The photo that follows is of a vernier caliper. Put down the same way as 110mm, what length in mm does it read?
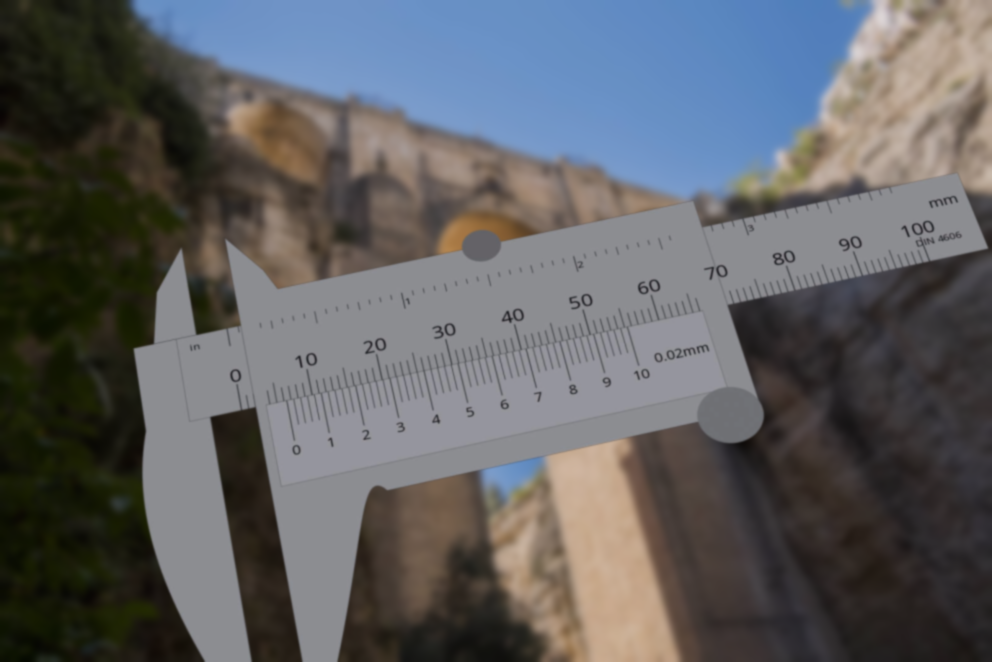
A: 6.4mm
